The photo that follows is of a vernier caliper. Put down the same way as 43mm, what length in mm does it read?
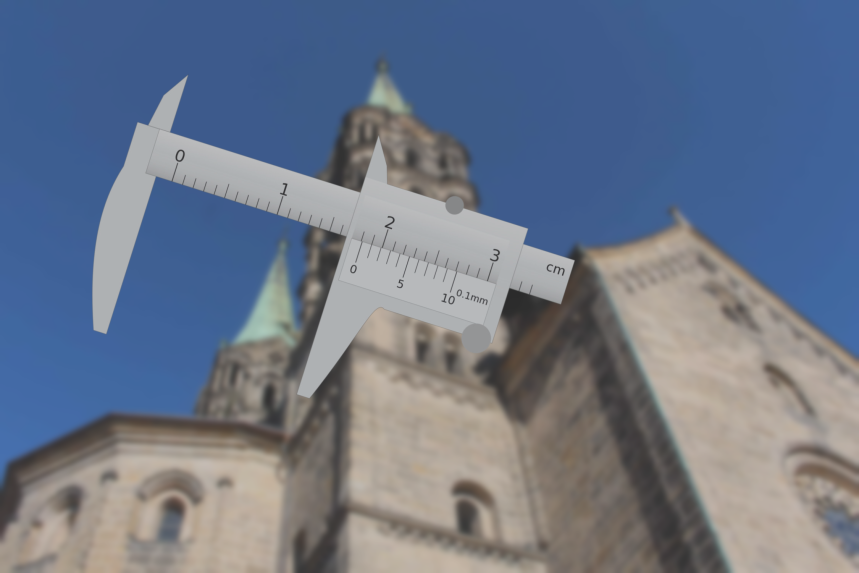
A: 18.1mm
